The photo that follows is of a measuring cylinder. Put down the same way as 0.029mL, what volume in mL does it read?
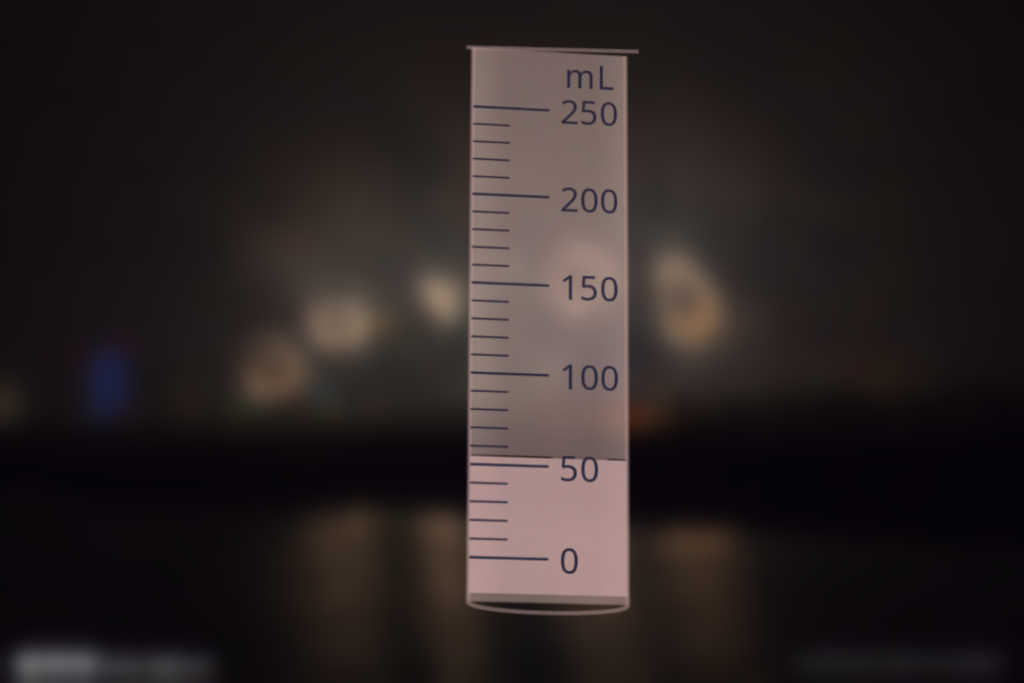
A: 55mL
